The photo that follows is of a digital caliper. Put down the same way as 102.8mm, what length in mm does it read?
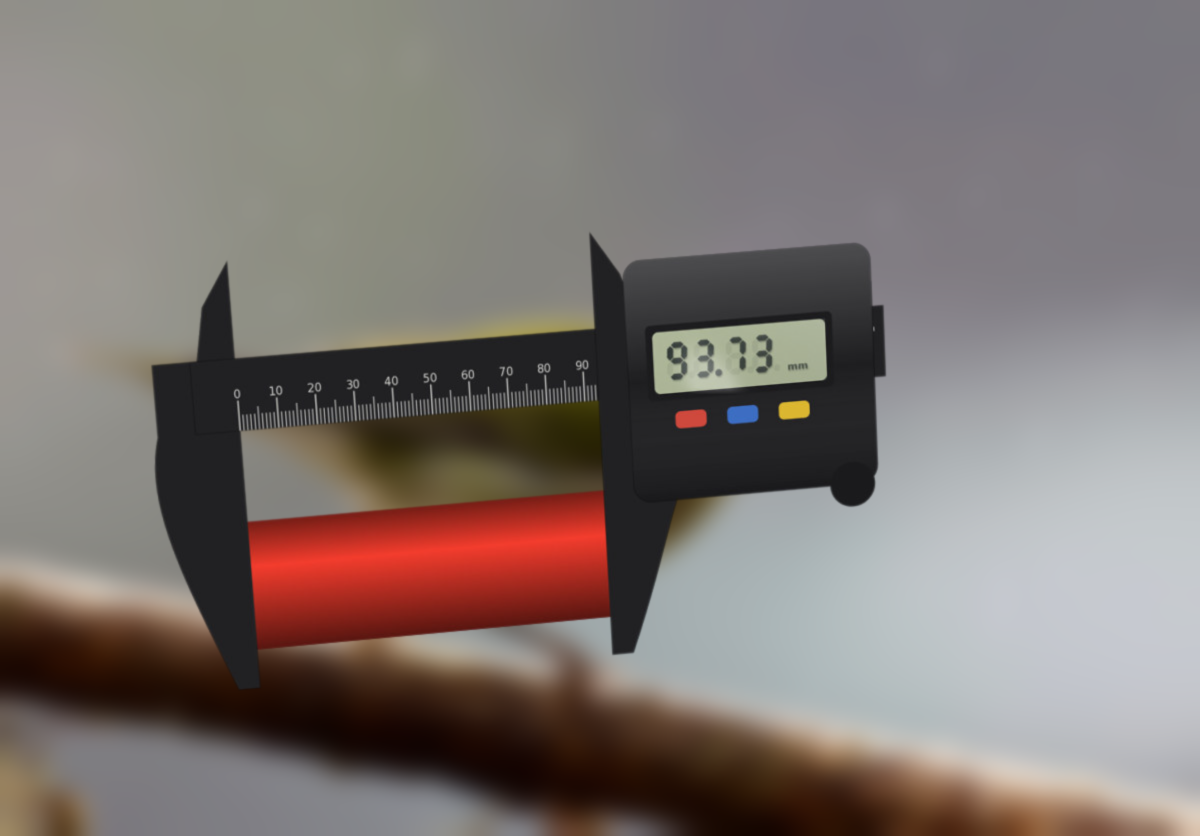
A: 93.73mm
